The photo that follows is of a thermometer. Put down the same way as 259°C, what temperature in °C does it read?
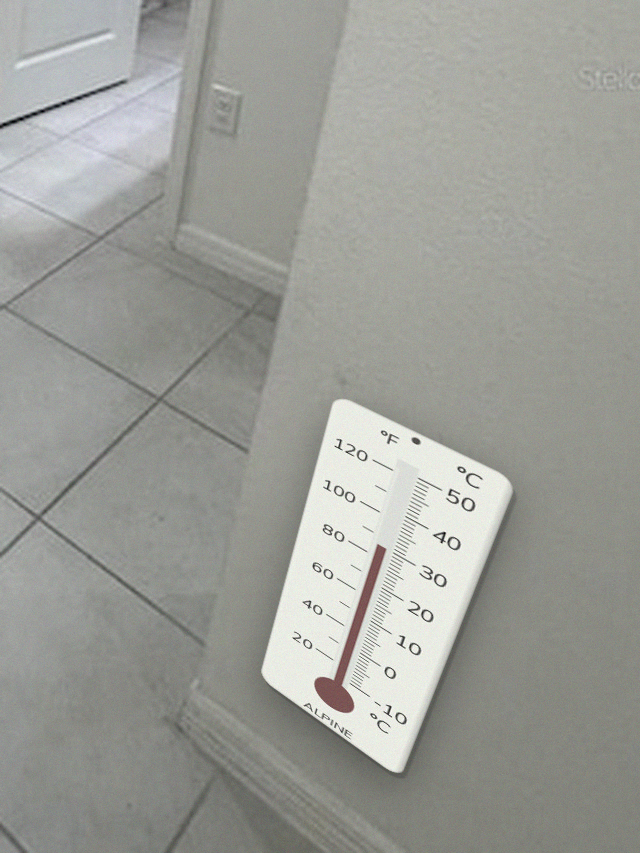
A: 30°C
